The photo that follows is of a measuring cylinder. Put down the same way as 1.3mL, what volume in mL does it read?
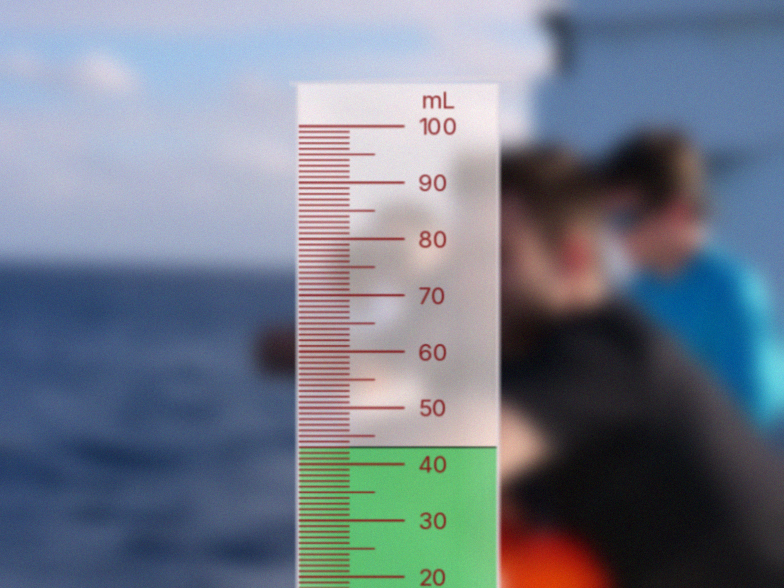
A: 43mL
